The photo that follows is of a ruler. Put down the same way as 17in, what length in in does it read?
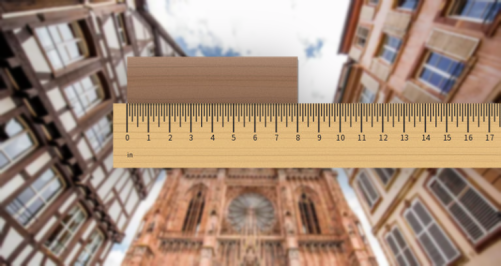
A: 8in
